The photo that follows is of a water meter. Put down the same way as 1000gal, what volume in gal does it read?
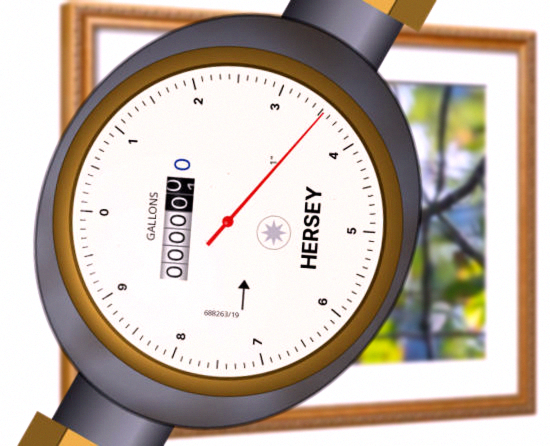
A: 3.5gal
